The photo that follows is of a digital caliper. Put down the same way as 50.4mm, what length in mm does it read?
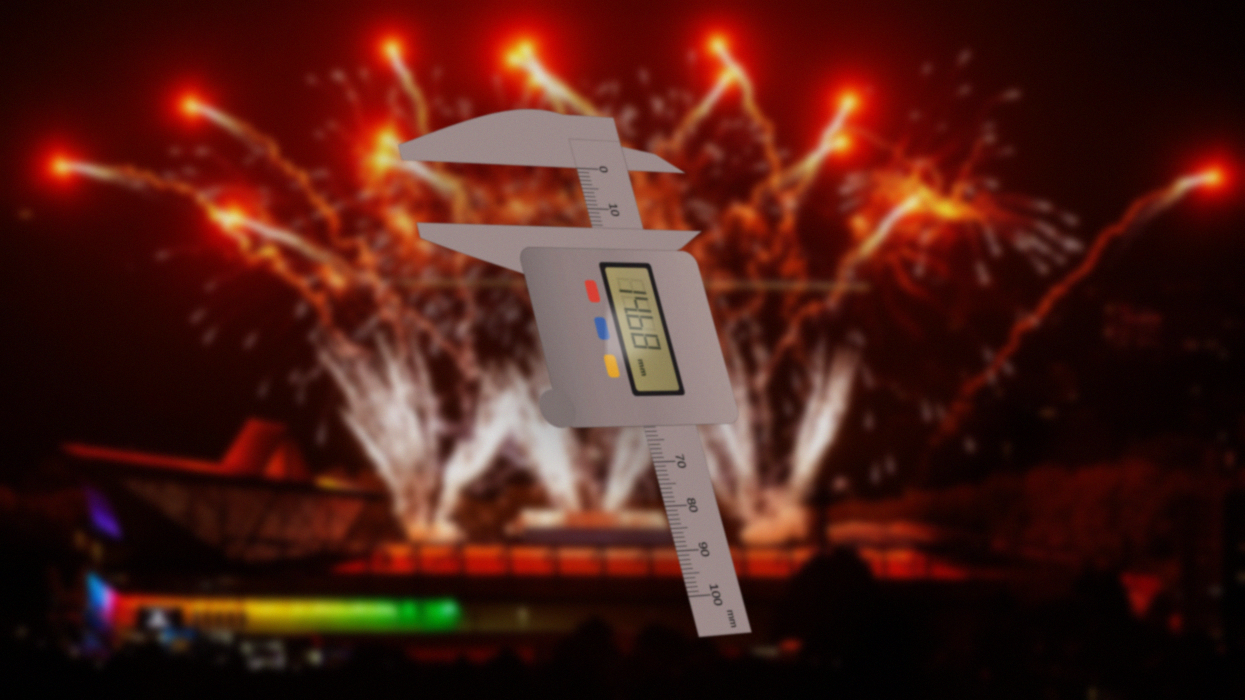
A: 14.68mm
